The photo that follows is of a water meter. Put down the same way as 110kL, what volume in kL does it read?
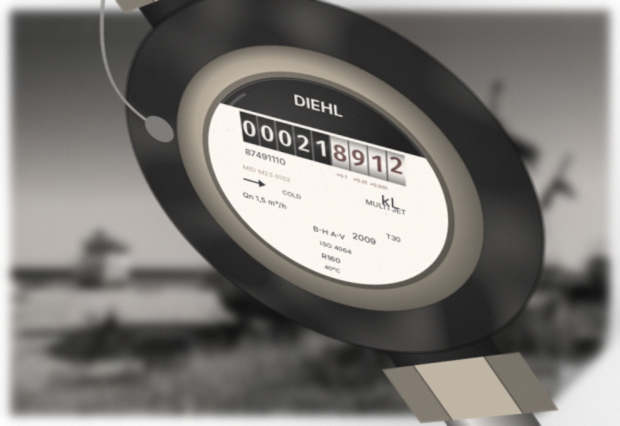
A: 21.8912kL
